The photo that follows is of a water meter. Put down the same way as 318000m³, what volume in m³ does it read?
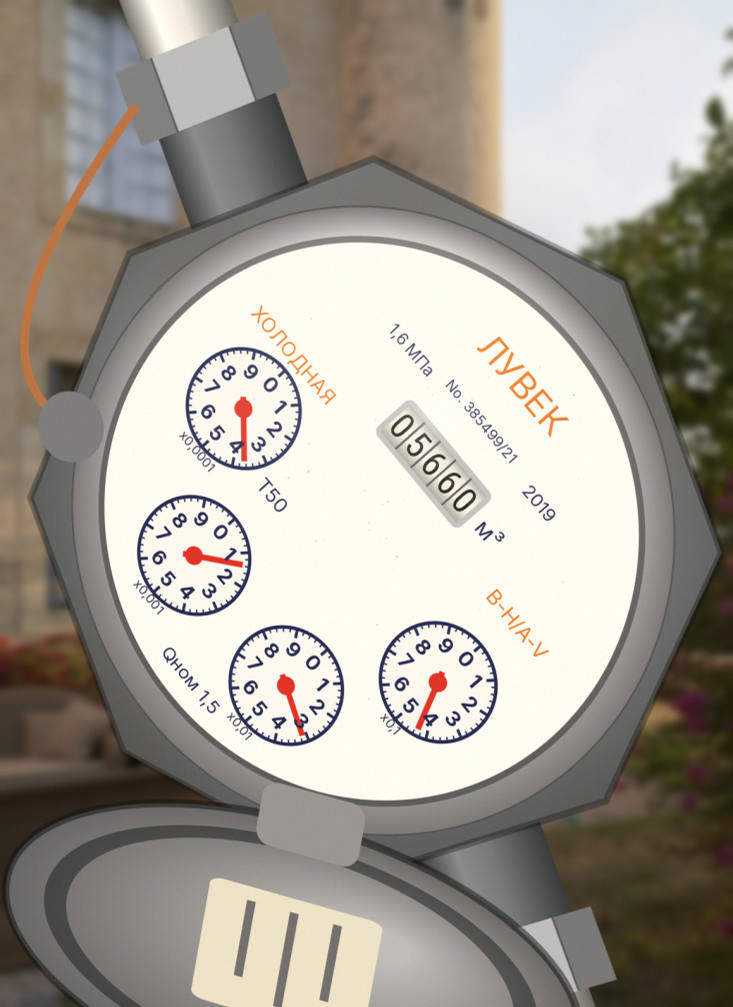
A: 5660.4313m³
